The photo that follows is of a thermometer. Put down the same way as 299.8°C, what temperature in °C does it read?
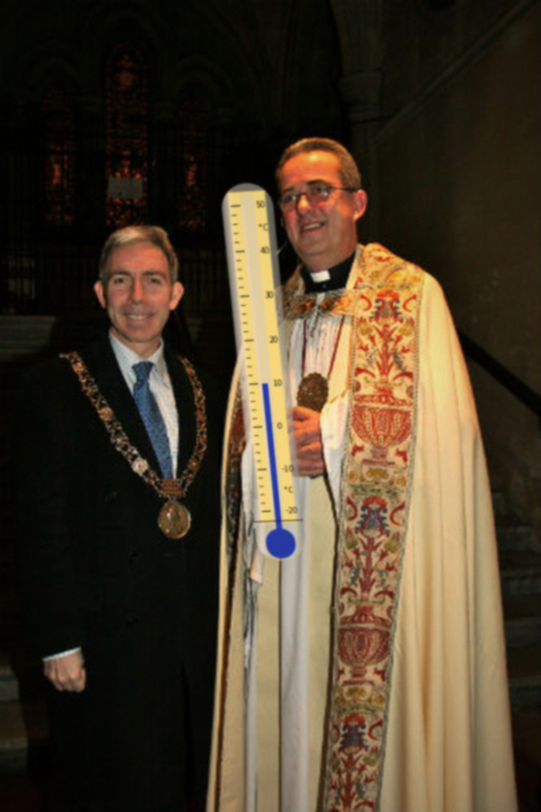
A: 10°C
